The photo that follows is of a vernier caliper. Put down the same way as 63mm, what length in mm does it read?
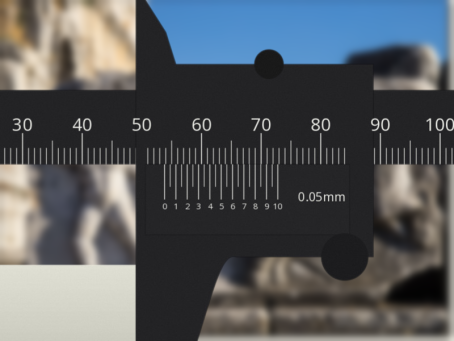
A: 53.8mm
